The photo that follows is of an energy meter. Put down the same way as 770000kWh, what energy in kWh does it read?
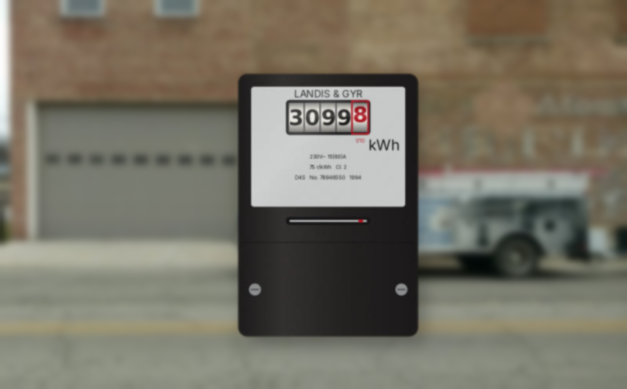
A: 3099.8kWh
